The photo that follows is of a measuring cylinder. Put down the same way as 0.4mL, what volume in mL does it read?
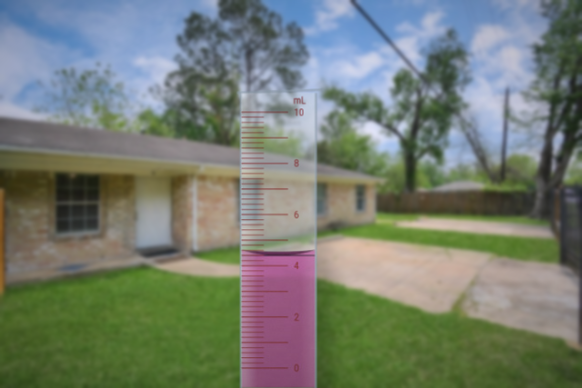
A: 4.4mL
